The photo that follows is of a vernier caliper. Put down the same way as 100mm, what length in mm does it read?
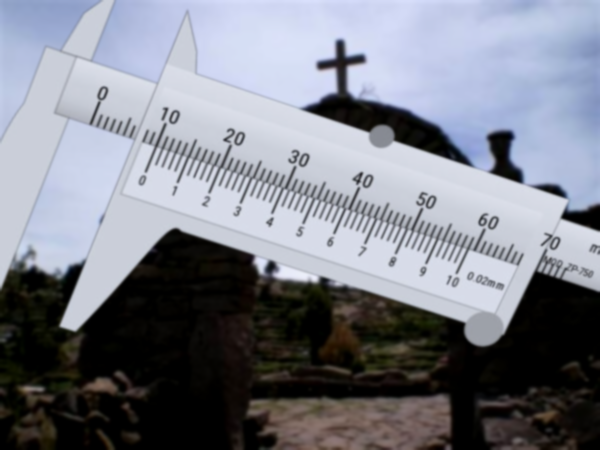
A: 10.0mm
